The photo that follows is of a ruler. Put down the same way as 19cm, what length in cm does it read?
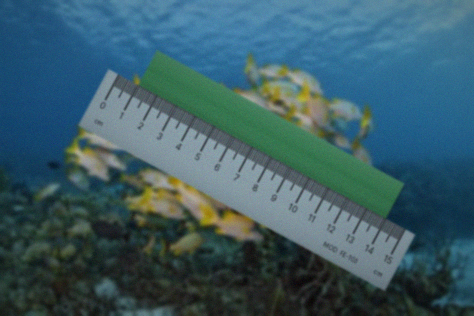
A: 13cm
